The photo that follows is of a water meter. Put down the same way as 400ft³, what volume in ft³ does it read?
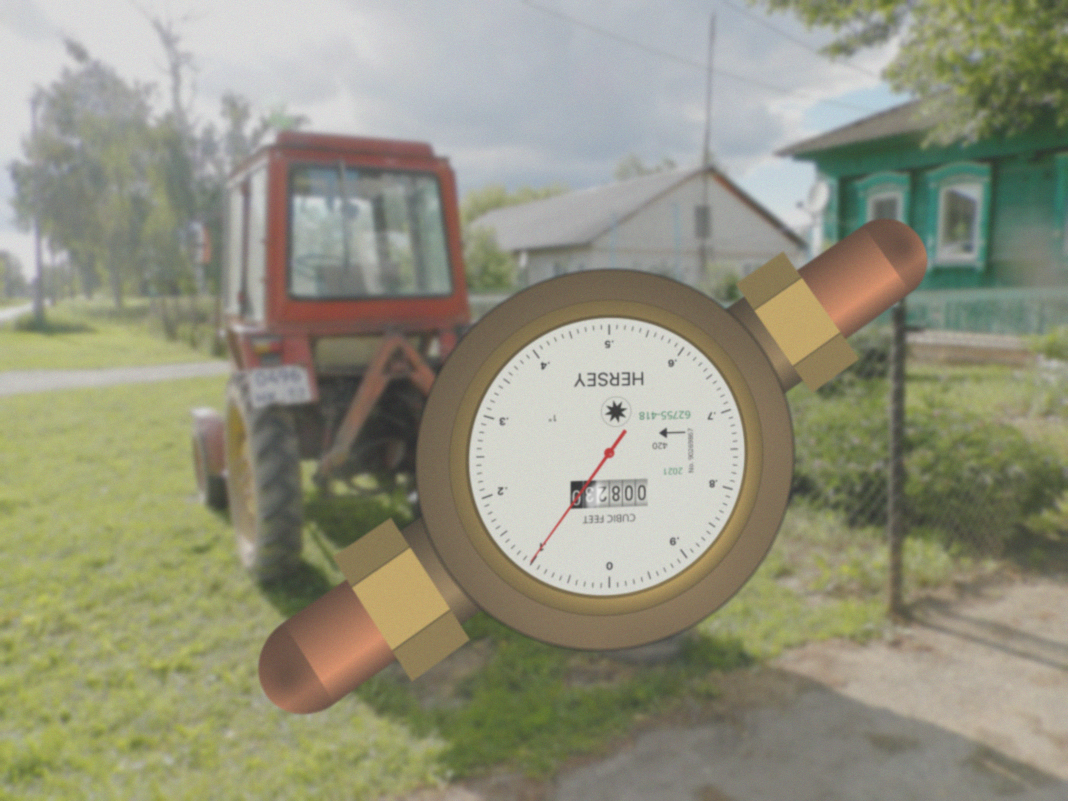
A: 8230.10ft³
